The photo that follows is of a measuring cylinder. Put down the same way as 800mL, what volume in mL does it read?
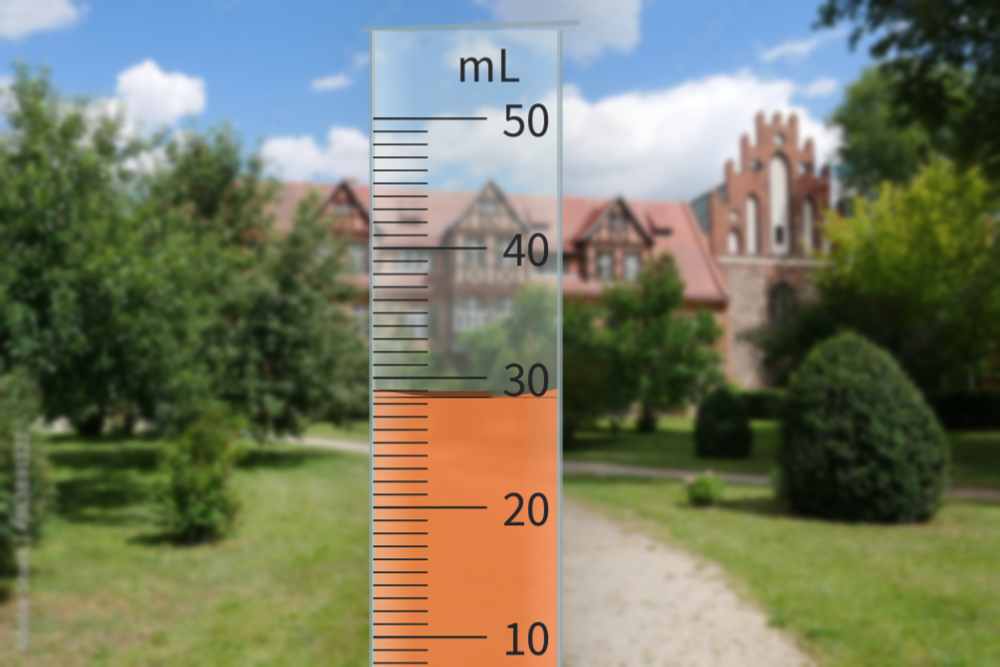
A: 28.5mL
